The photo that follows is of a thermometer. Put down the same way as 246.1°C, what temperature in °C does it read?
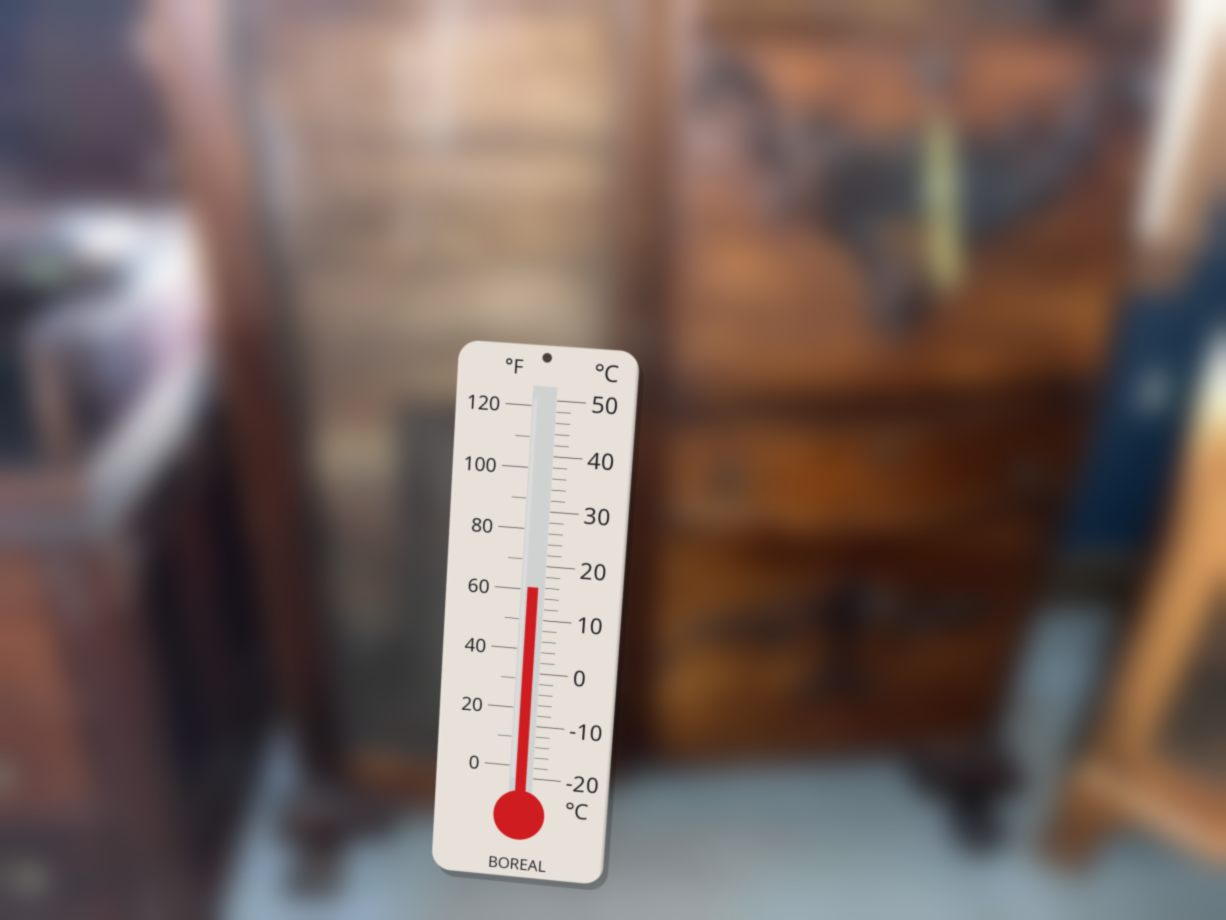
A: 16°C
